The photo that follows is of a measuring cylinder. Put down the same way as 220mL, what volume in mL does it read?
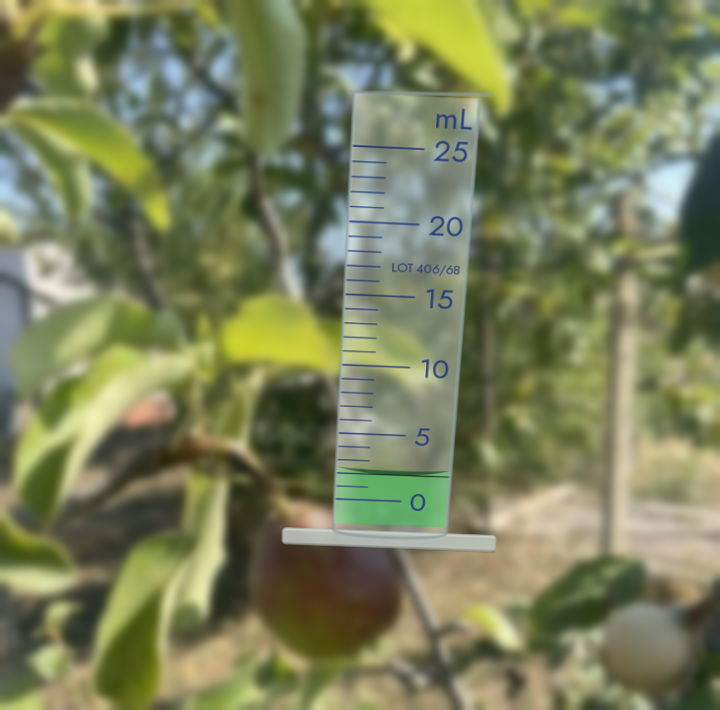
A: 2mL
